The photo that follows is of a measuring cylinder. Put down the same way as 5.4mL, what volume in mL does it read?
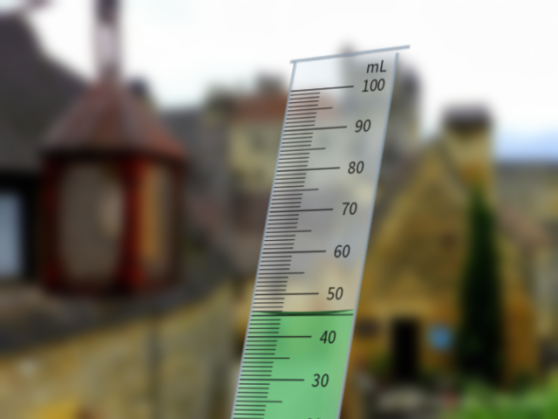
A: 45mL
